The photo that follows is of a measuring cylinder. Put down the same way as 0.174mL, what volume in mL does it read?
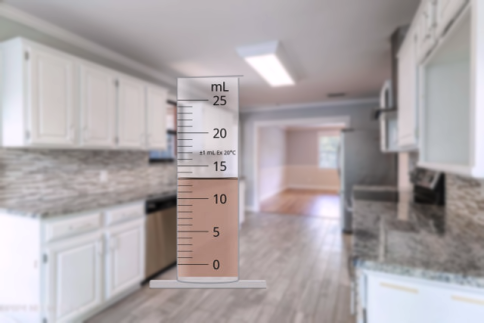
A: 13mL
